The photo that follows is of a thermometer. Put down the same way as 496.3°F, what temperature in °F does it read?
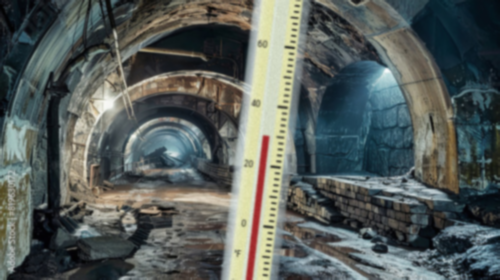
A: 30°F
